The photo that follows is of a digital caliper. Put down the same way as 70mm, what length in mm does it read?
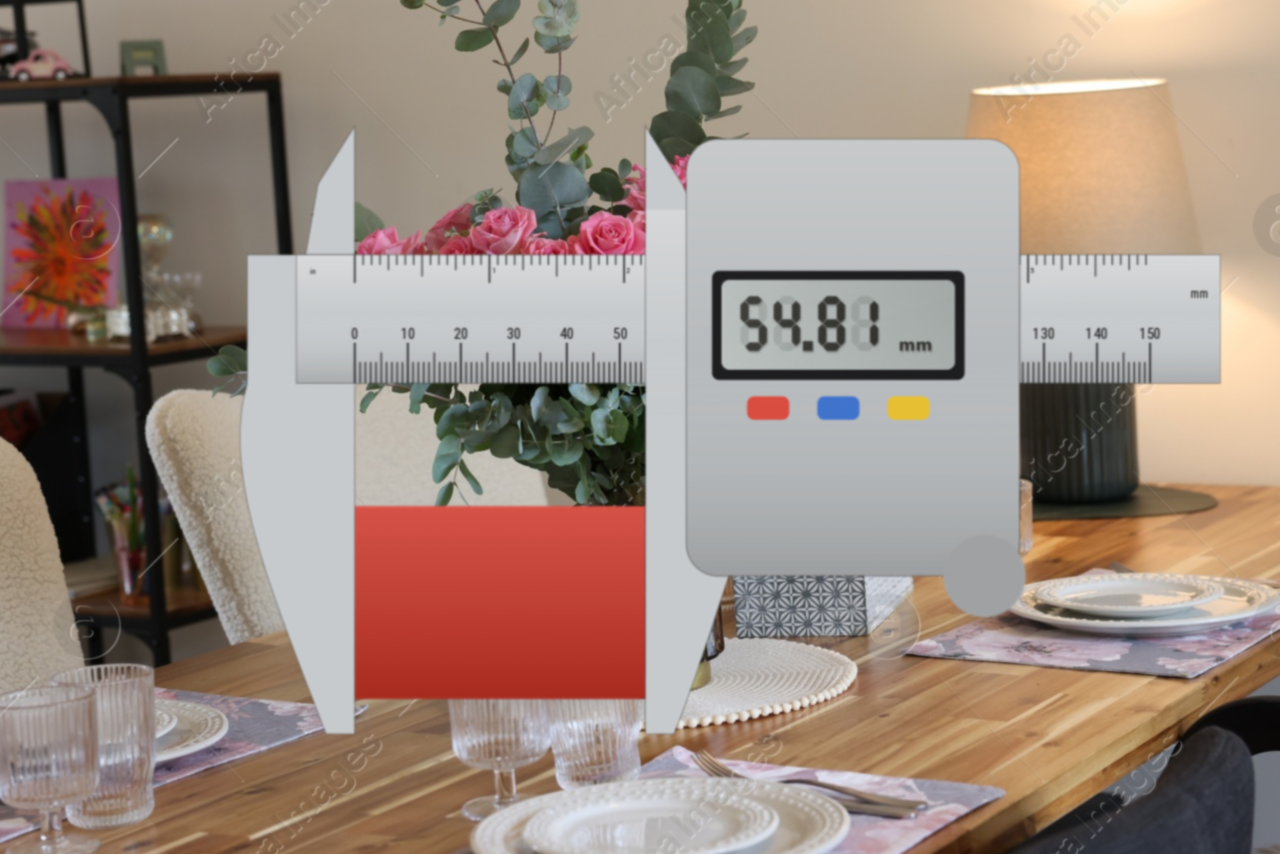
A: 54.81mm
